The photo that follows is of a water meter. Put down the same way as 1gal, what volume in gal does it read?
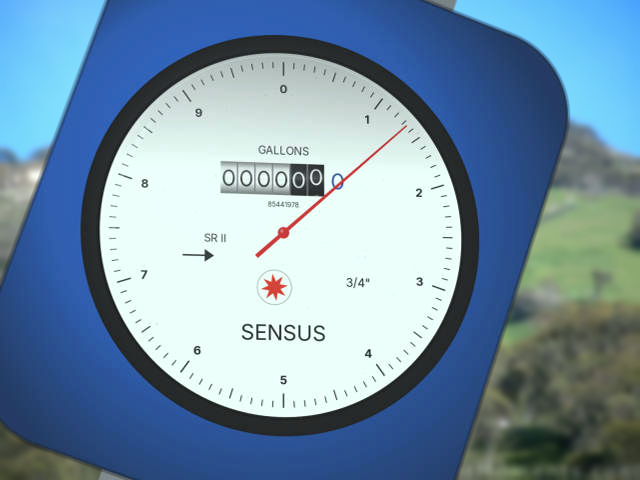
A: 1.3gal
